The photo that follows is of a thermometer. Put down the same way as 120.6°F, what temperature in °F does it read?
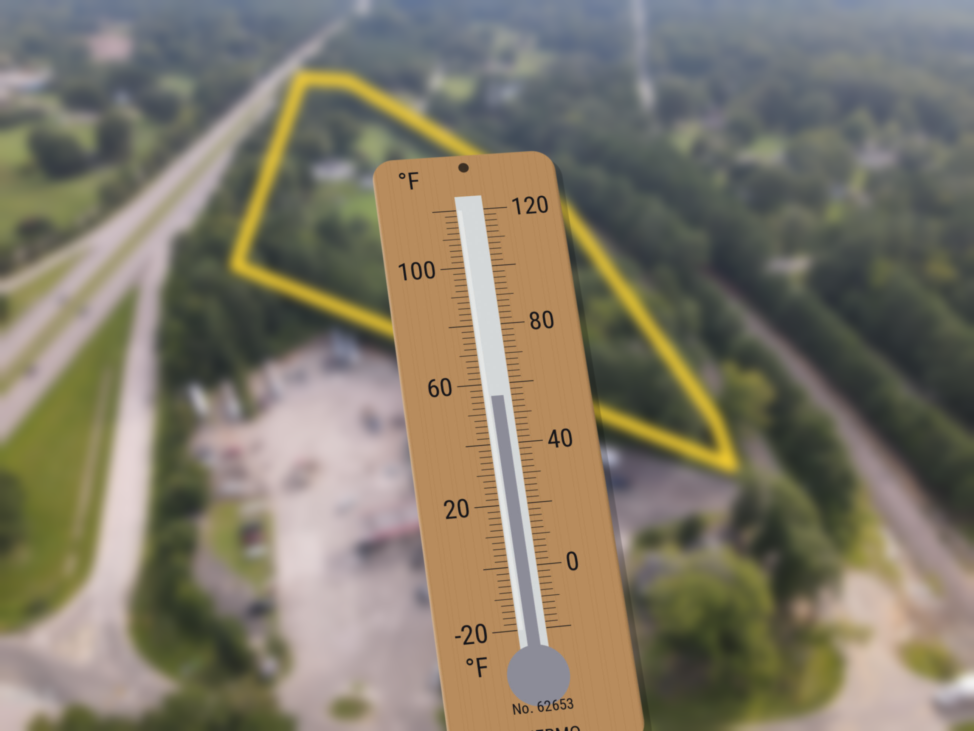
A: 56°F
